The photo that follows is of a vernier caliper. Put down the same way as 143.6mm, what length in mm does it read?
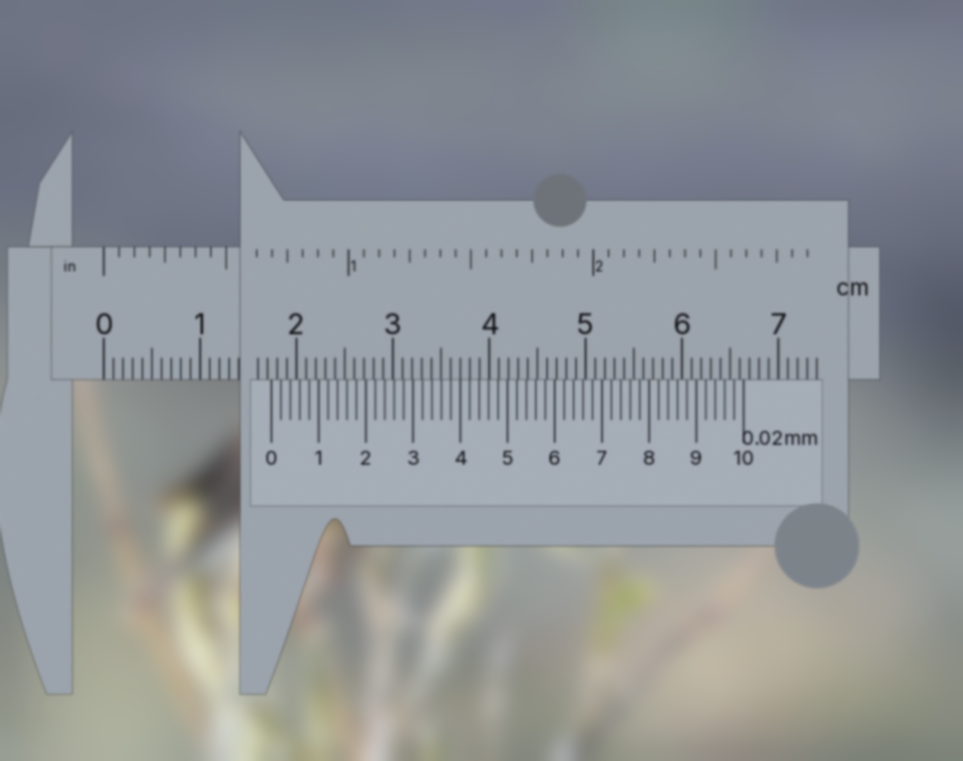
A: 17.4mm
